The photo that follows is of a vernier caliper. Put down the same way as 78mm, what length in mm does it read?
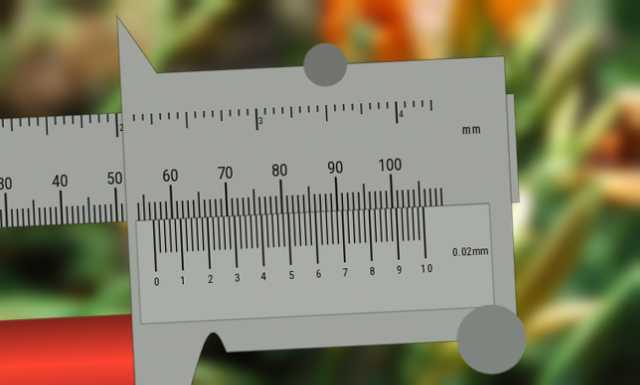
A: 56.6mm
